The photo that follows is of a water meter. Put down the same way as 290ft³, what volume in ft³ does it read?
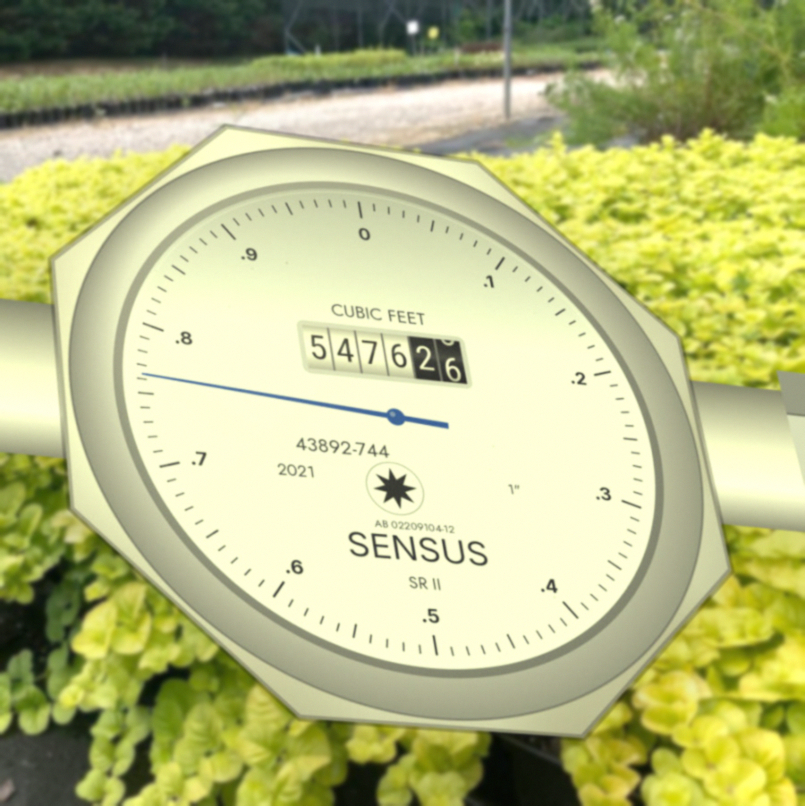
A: 547625.76ft³
